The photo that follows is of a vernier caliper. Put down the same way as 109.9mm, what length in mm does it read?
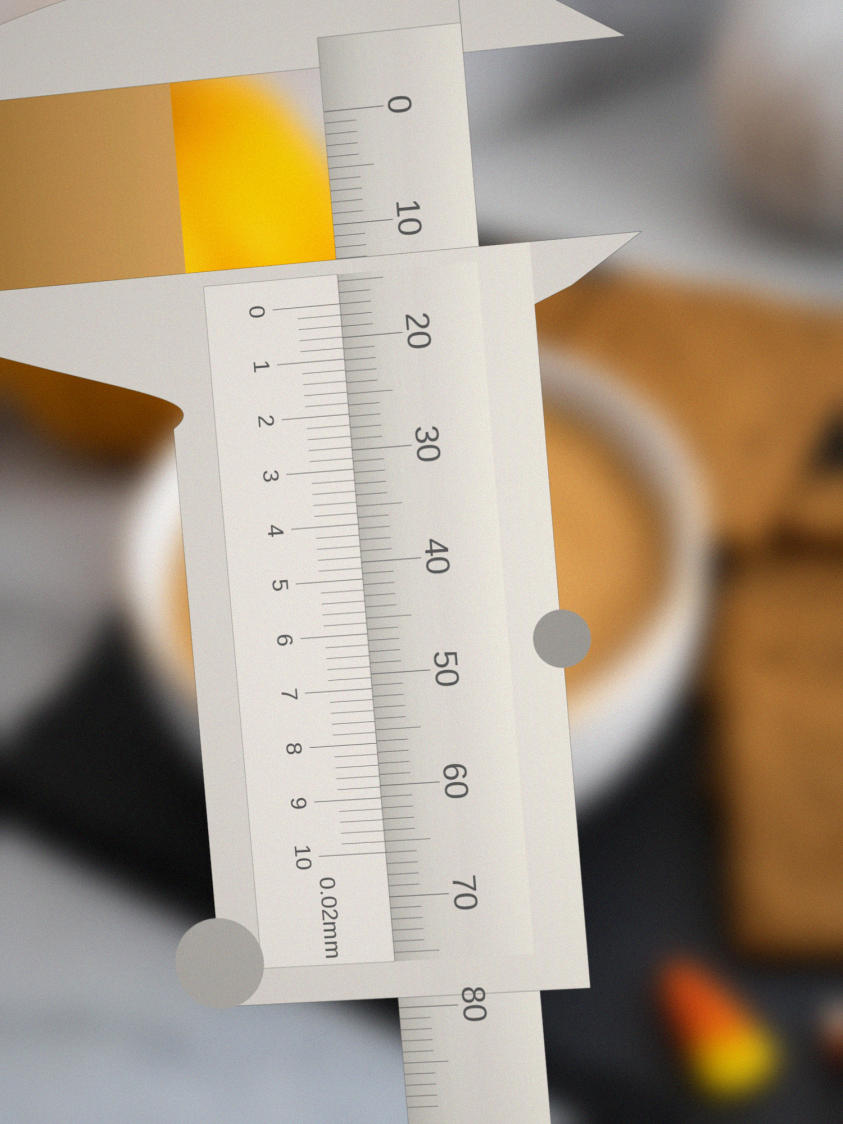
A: 17.0mm
